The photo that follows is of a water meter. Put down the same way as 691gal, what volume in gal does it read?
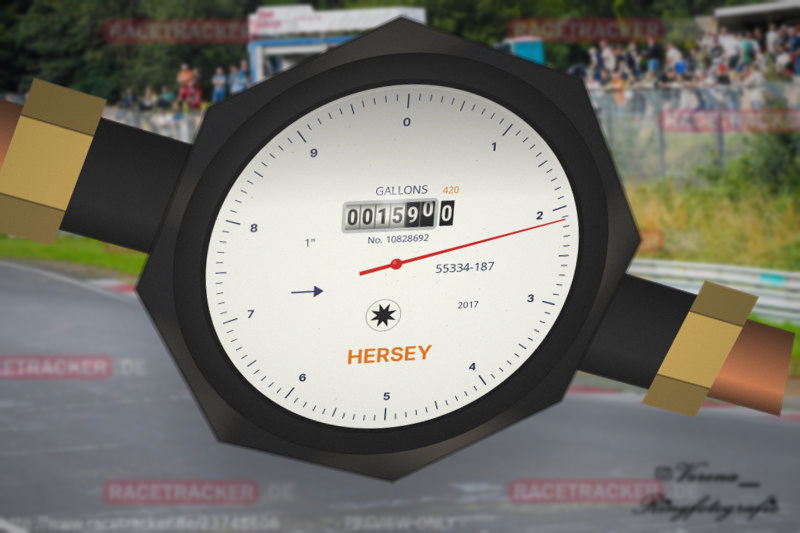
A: 15902.1gal
